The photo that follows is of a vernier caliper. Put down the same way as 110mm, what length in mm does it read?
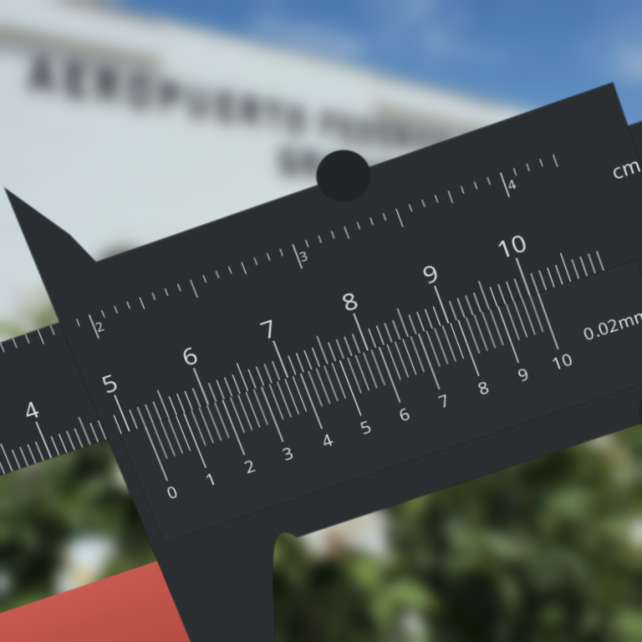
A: 52.0mm
